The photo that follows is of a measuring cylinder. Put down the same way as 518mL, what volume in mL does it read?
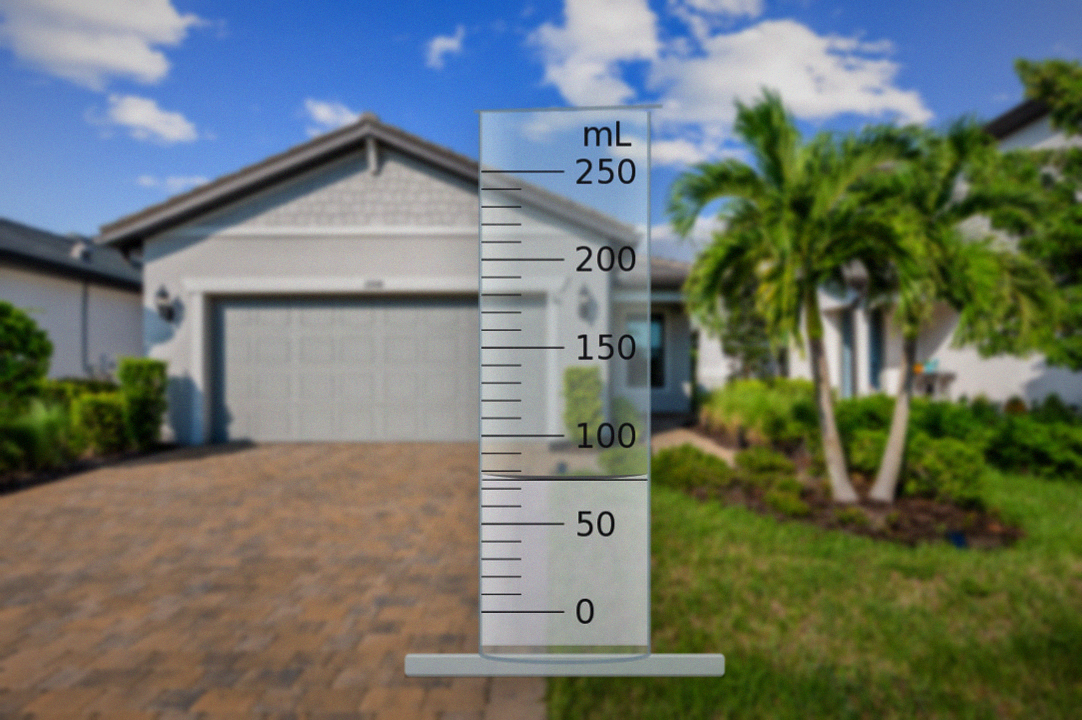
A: 75mL
